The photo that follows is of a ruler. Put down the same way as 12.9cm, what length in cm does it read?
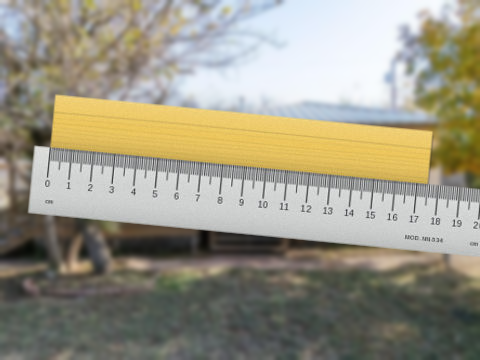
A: 17.5cm
